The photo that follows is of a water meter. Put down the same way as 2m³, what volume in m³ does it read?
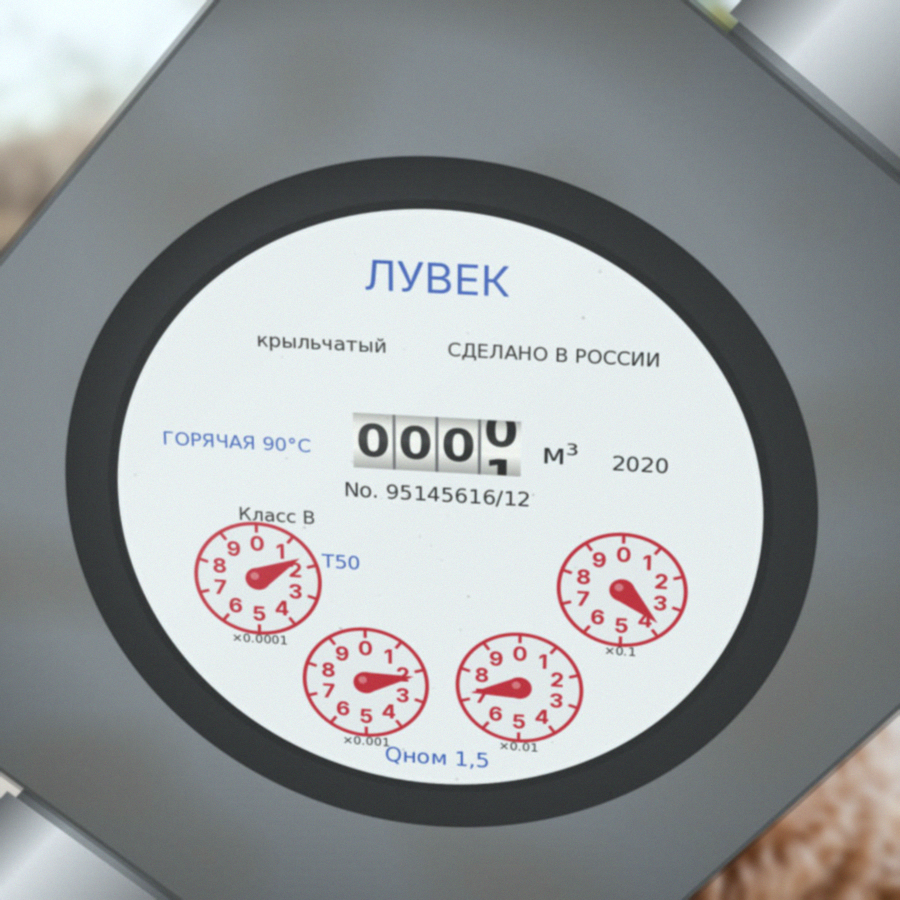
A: 0.3721m³
